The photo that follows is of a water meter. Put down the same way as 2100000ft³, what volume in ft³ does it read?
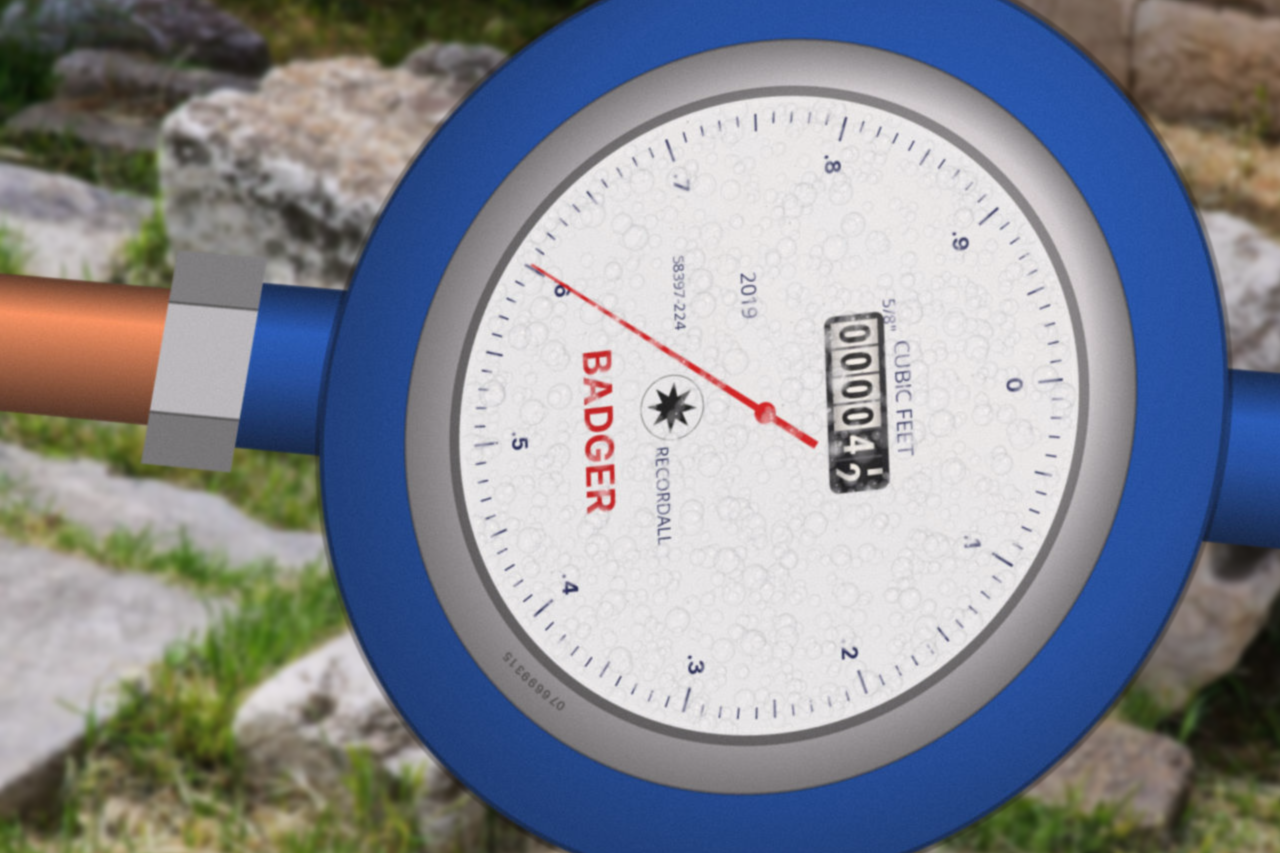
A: 41.60ft³
